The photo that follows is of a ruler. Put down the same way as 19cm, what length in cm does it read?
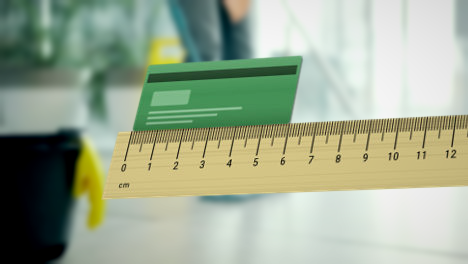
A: 6cm
